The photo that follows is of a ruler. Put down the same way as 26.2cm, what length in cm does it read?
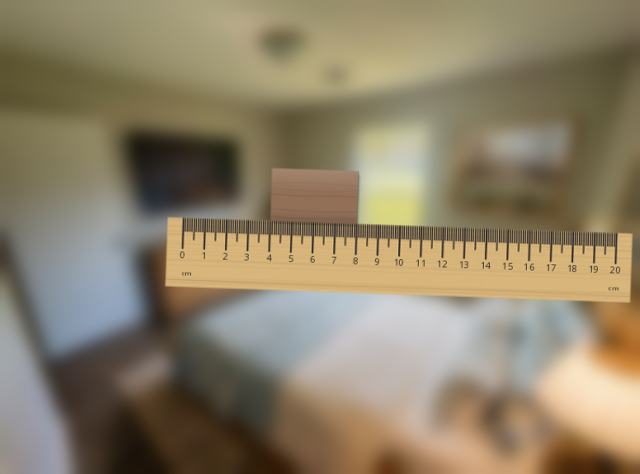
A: 4cm
